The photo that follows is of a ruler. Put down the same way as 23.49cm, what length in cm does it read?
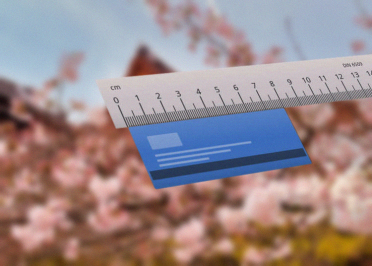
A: 8cm
